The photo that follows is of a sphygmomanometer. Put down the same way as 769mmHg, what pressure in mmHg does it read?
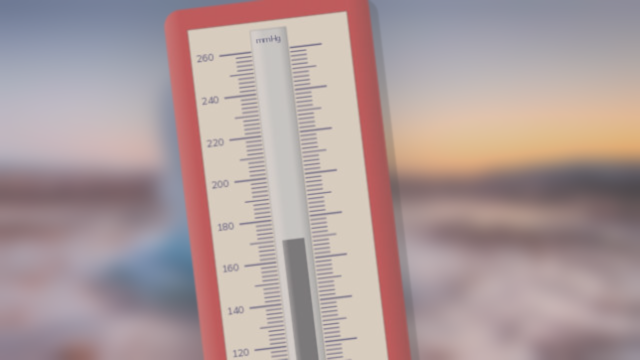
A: 170mmHg
